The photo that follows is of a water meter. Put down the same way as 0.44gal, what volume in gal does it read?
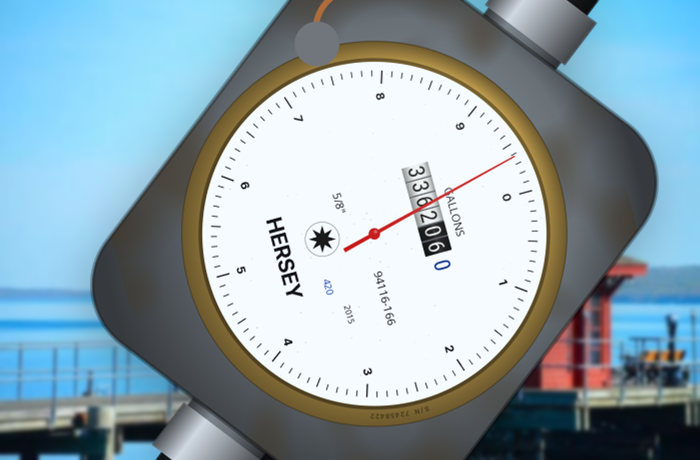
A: 3362059.6gal
